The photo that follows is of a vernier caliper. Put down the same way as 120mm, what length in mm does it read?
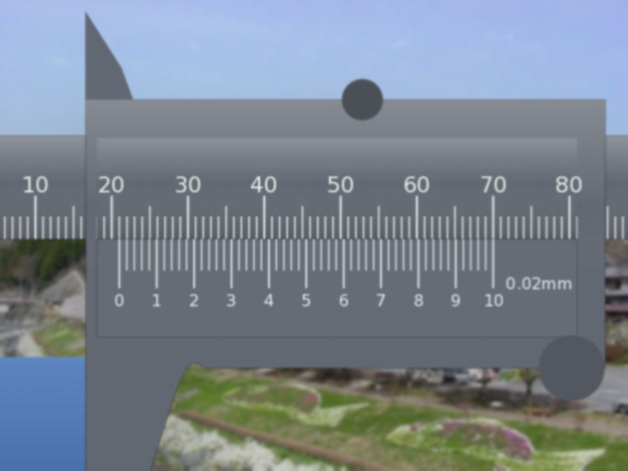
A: 21.0mm
